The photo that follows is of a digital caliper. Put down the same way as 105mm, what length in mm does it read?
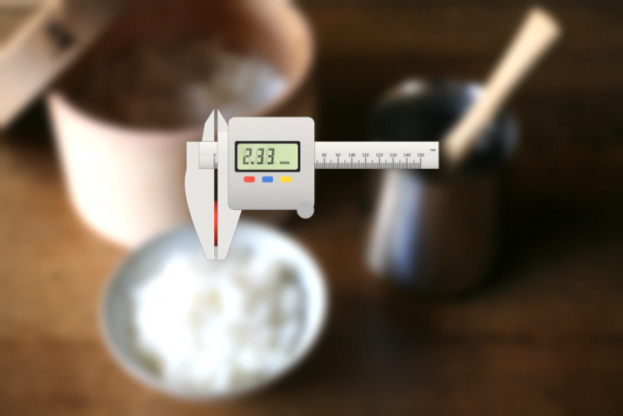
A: 2.33mm
